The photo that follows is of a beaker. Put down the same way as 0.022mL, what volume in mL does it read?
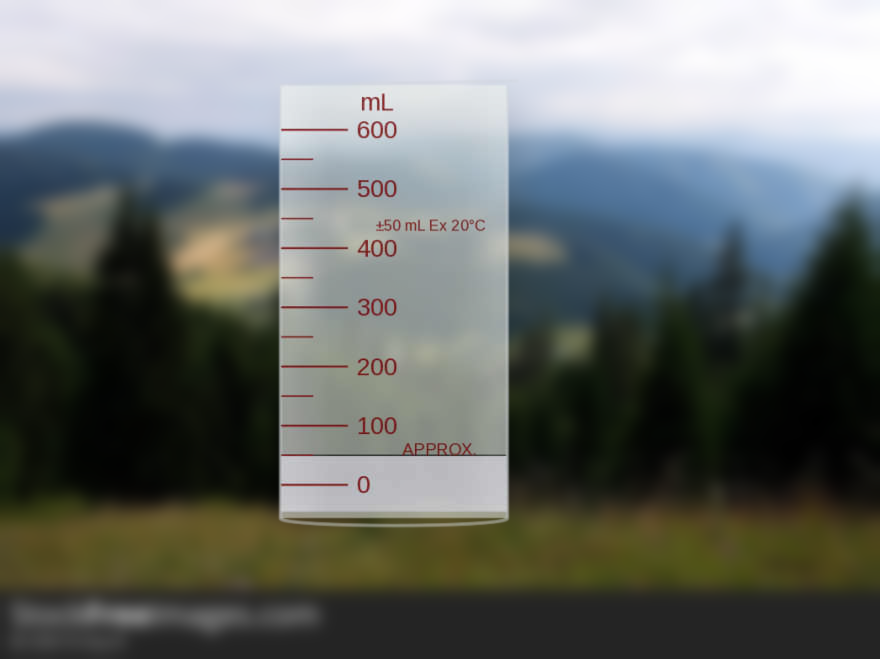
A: 50mL
